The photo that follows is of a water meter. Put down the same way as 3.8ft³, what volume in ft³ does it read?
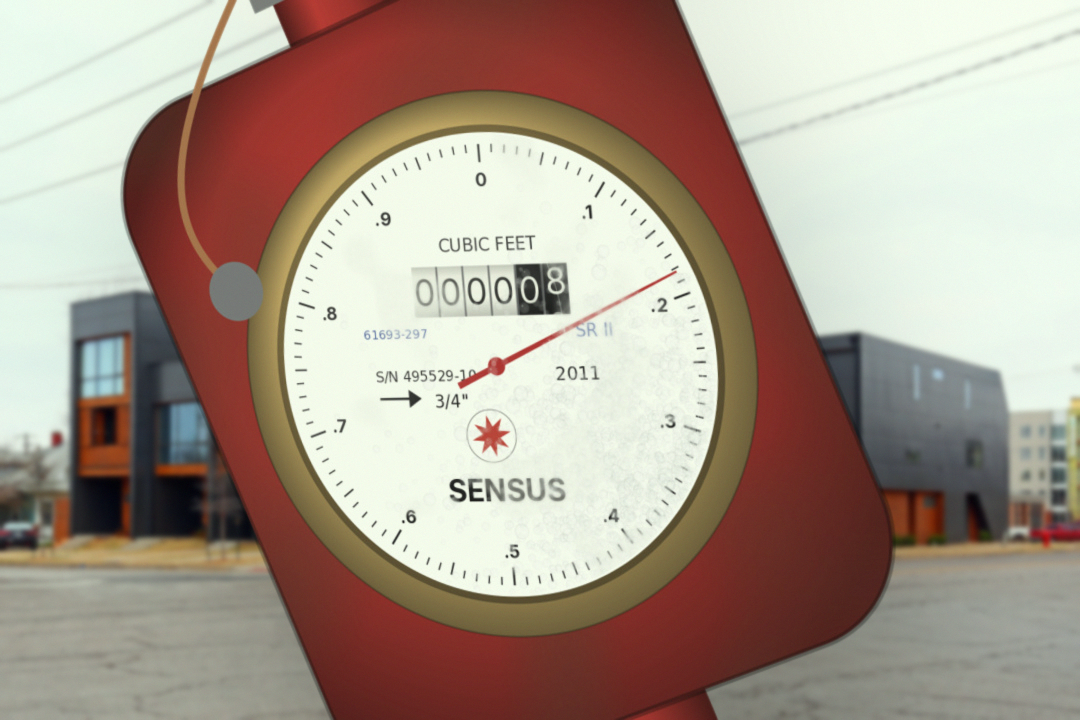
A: 8.18ft³
